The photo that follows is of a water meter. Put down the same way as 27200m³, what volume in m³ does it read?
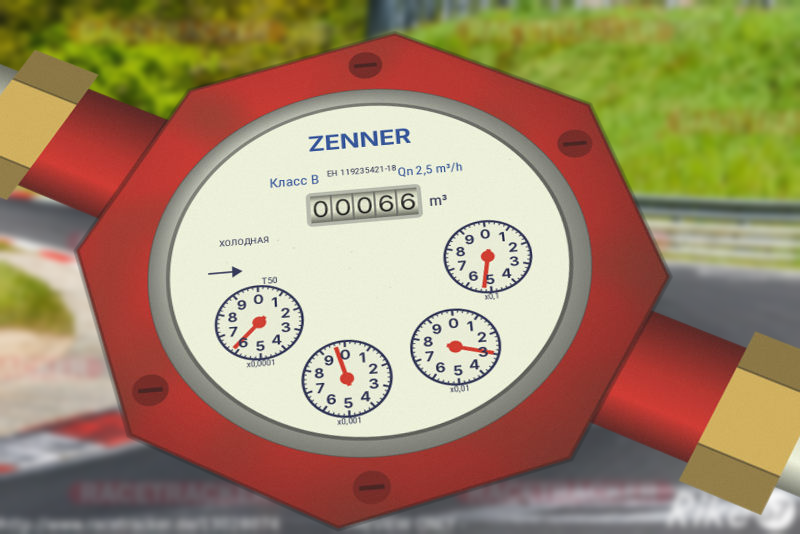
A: 66.5296m³
